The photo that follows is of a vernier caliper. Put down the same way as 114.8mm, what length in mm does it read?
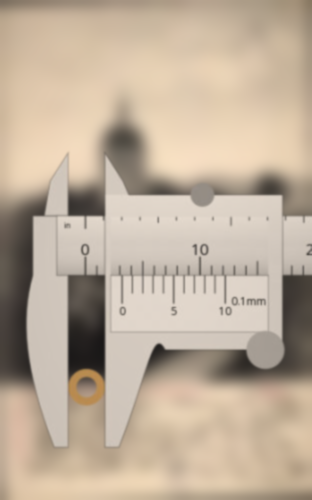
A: 3.2mm
